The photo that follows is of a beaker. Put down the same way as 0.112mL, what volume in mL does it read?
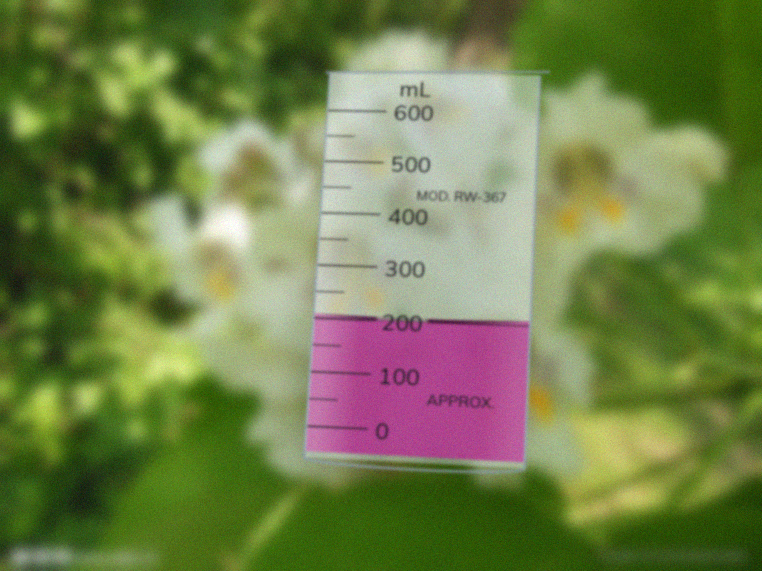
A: 200mL
